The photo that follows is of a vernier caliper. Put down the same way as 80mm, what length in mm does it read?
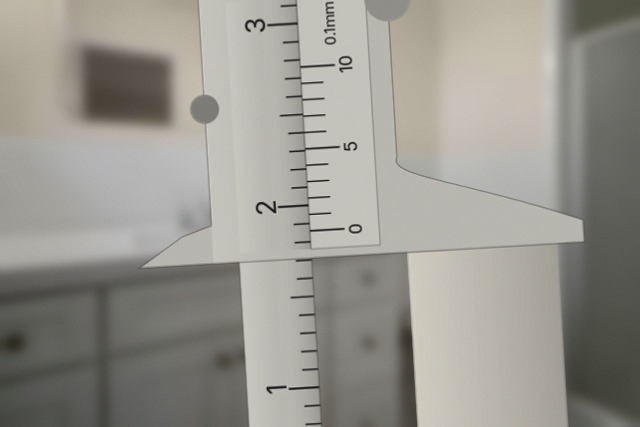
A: 18.6mm
